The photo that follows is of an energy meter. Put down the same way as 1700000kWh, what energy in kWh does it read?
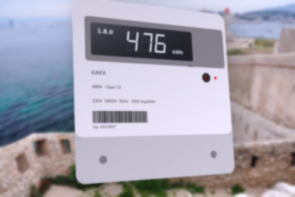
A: 476kWh
